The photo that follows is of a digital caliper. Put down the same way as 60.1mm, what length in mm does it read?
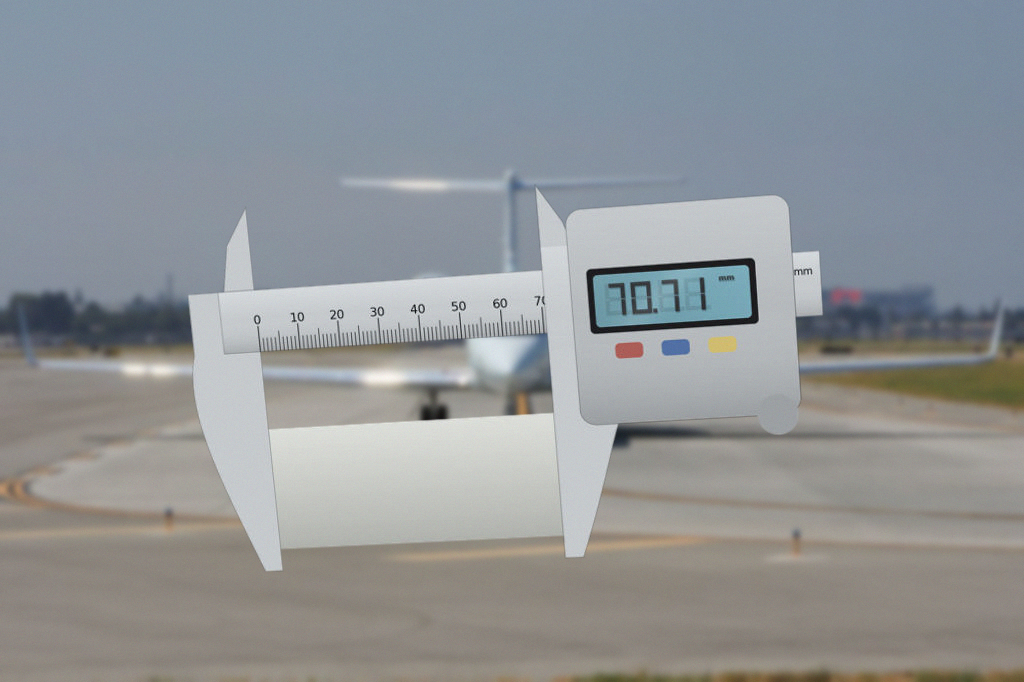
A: 70.71mm
